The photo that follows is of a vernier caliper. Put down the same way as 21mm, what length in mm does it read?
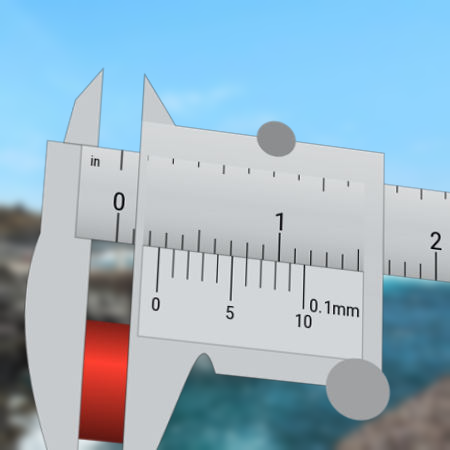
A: 2.6mm
